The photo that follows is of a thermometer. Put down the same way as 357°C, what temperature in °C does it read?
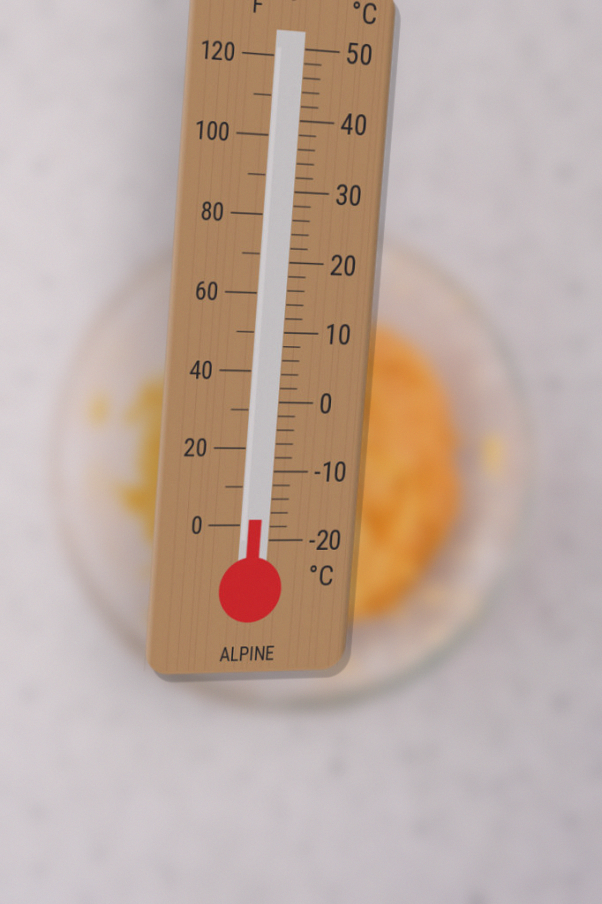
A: -17°C
